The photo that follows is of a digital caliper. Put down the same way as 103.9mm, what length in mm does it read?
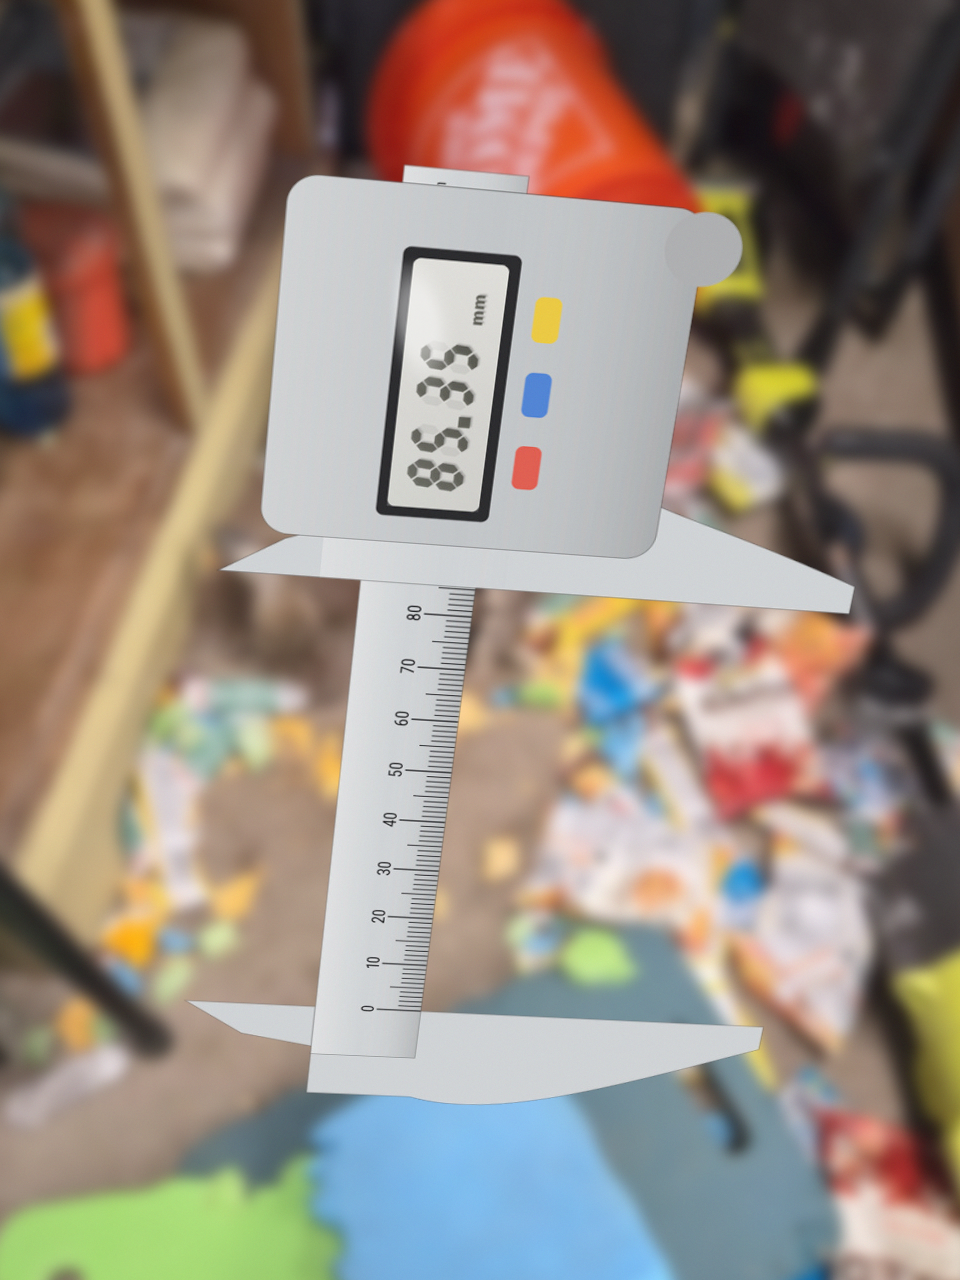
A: 85.35mm
